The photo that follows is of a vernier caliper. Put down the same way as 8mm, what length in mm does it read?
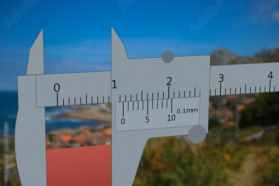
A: 11.6mm
